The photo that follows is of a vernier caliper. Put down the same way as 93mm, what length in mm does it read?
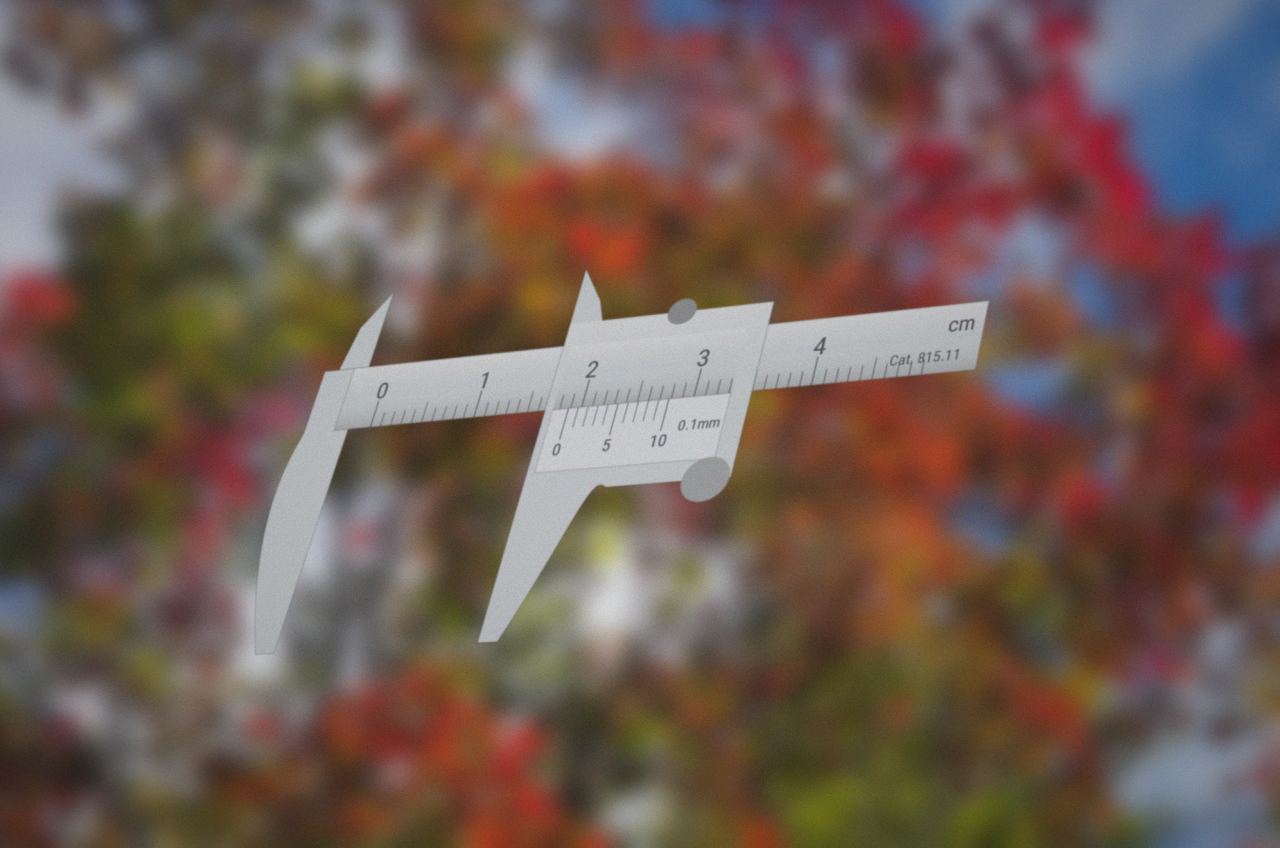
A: 18.8mm
